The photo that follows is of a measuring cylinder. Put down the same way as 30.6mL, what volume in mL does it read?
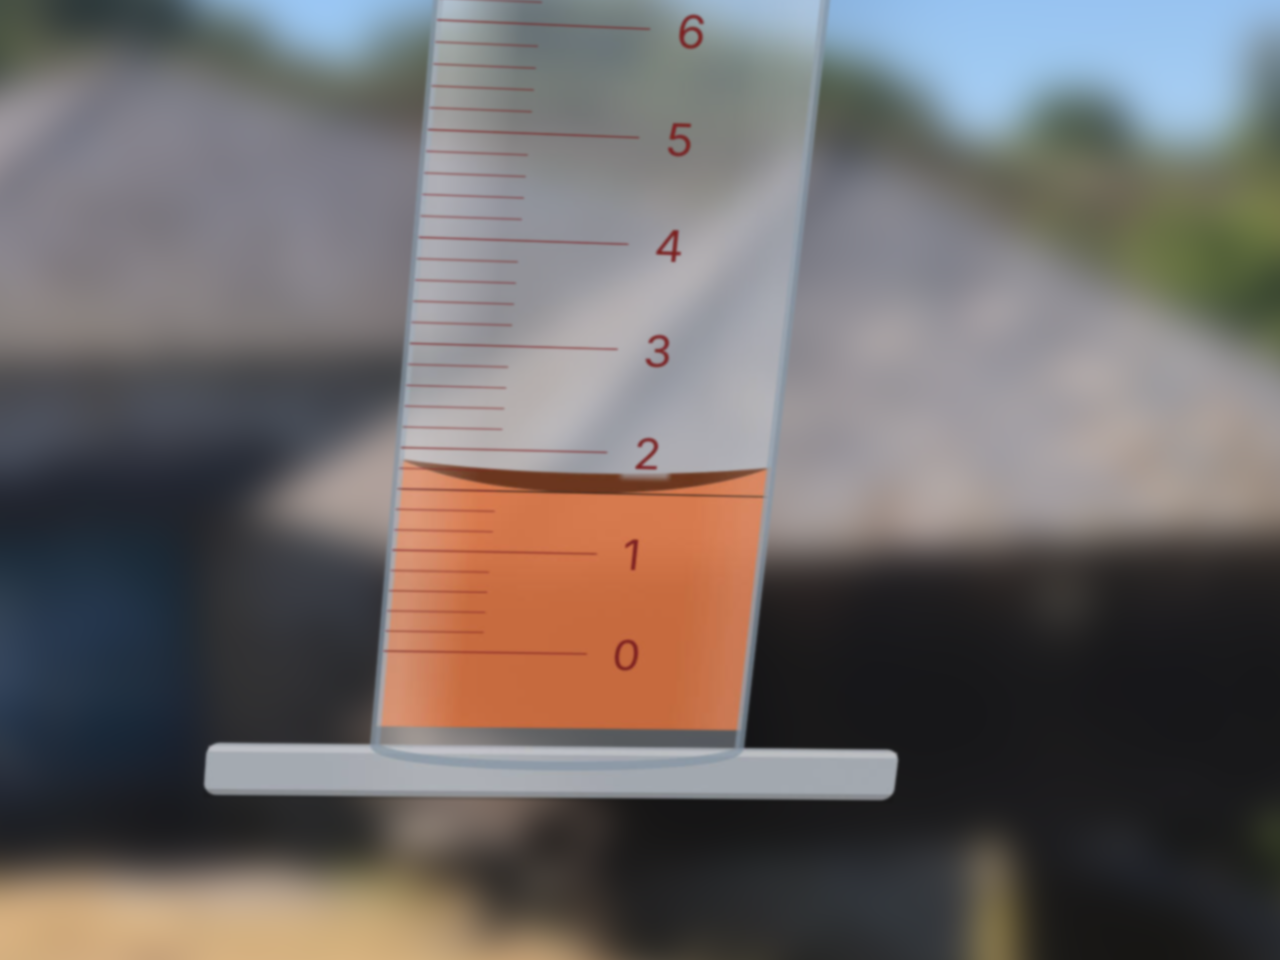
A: 1.6mL
